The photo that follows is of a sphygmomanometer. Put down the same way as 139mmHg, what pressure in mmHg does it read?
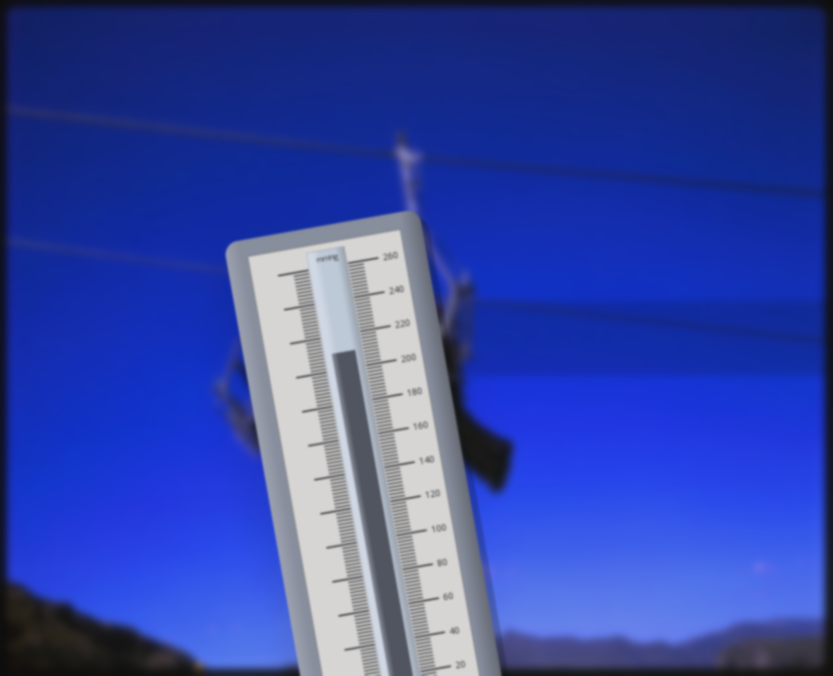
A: 210mmHg
